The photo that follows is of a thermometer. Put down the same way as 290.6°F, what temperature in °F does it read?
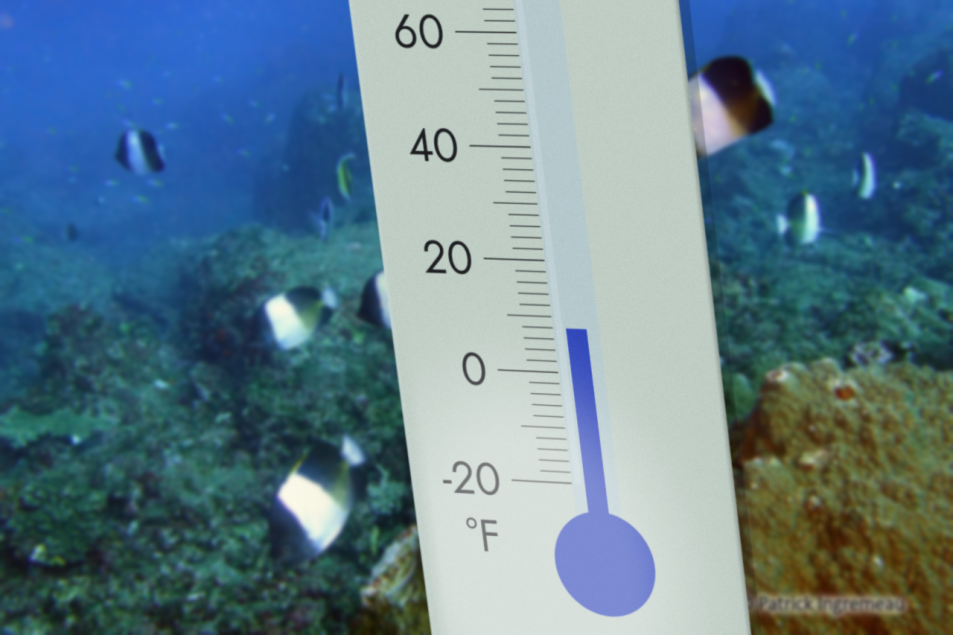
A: 8°F
